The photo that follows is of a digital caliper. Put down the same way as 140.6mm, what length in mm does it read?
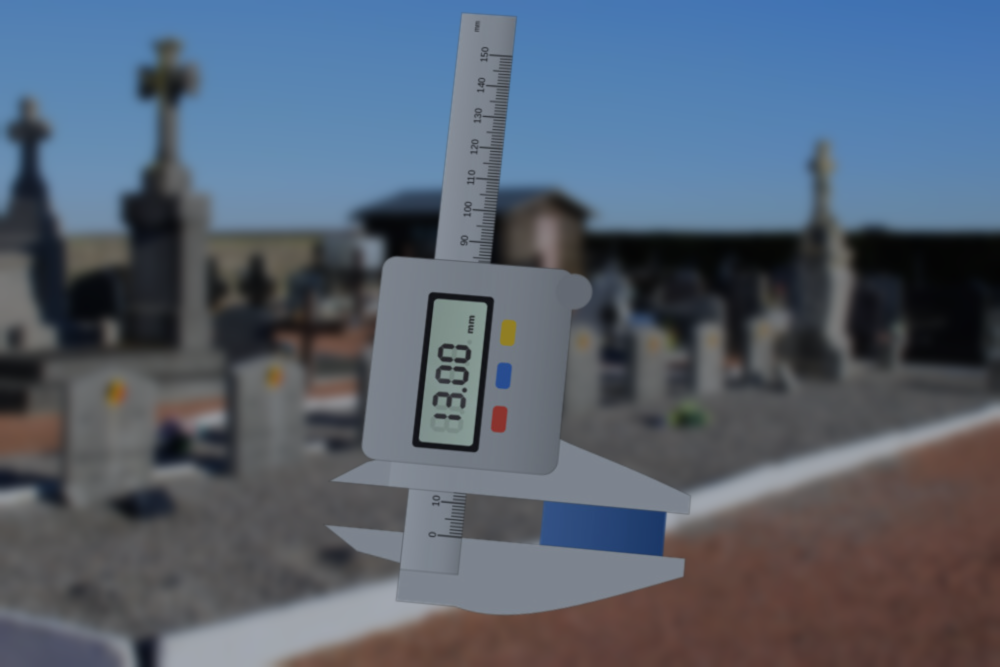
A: 13.00mm
